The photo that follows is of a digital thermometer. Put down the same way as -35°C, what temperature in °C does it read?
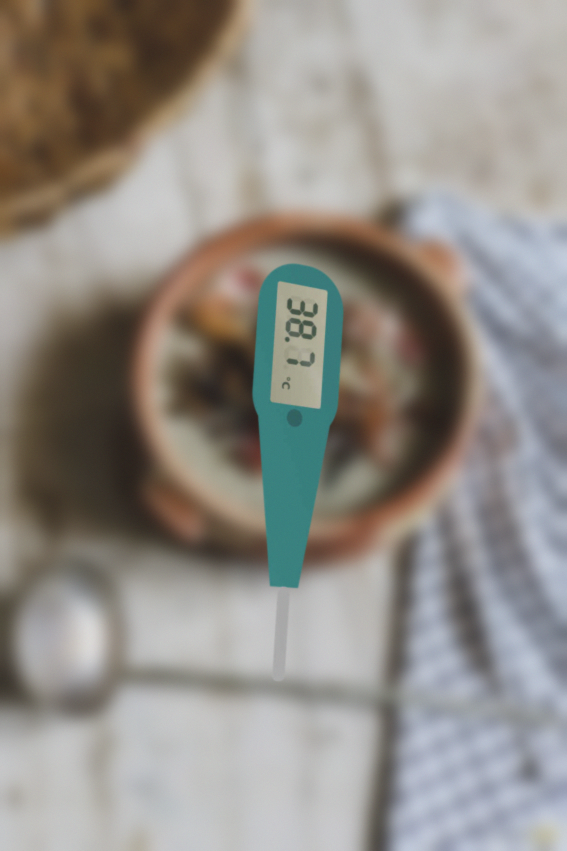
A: 38.7°C
